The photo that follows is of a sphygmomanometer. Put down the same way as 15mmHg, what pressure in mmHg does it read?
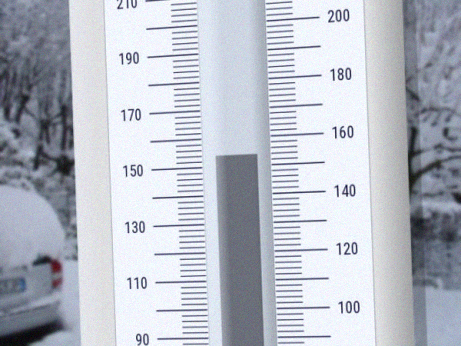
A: 154mmHg
